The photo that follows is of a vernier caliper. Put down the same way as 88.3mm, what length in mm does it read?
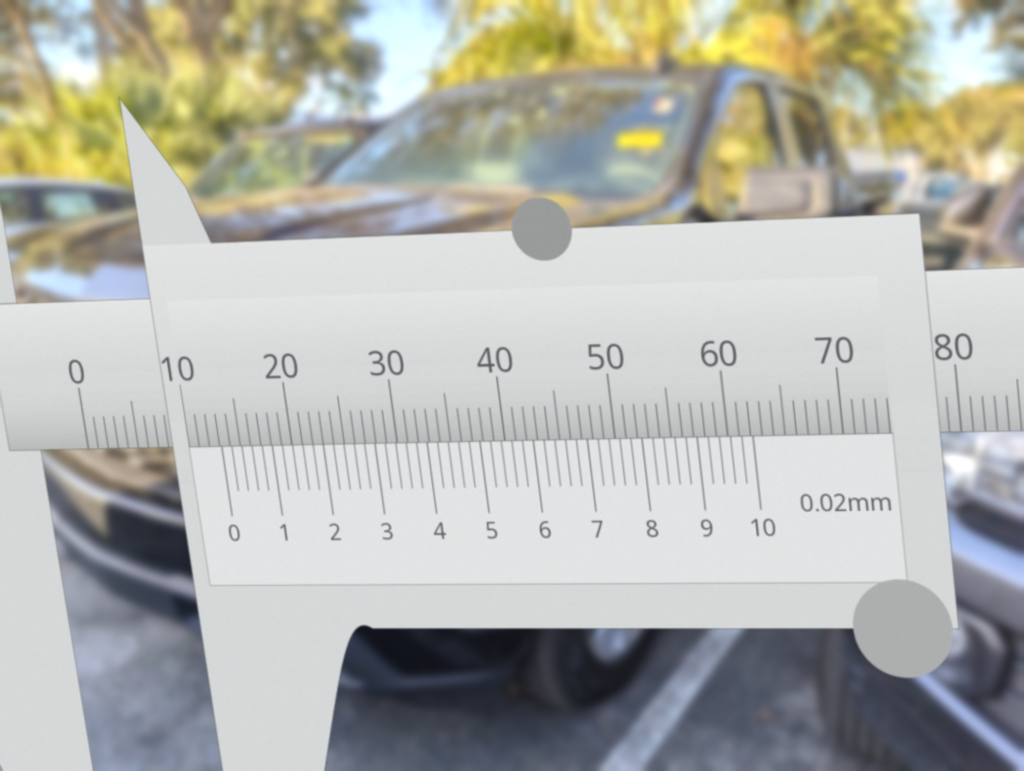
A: 13.2mm
